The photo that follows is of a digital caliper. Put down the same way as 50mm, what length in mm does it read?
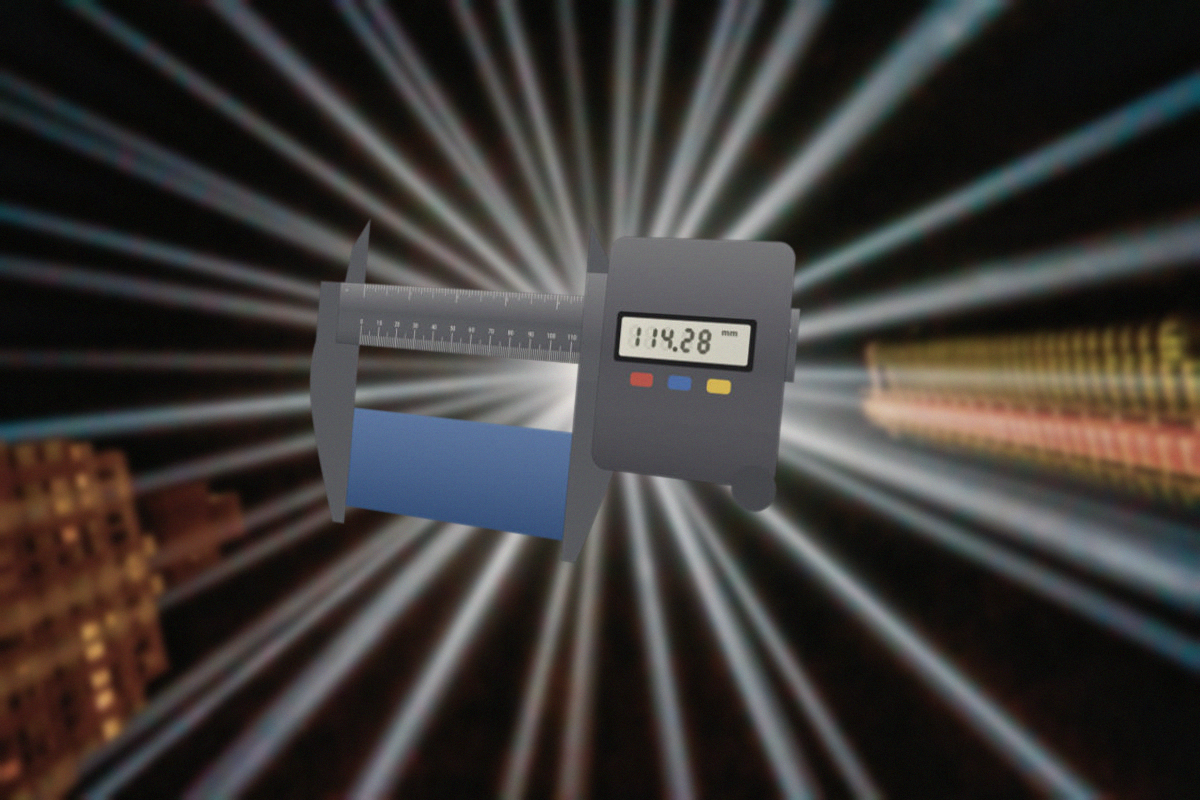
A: 114.28mm
